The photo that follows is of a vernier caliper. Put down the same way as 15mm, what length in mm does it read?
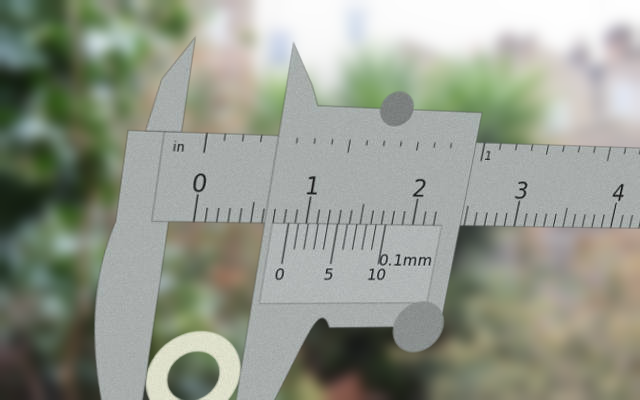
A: 8.4mm
